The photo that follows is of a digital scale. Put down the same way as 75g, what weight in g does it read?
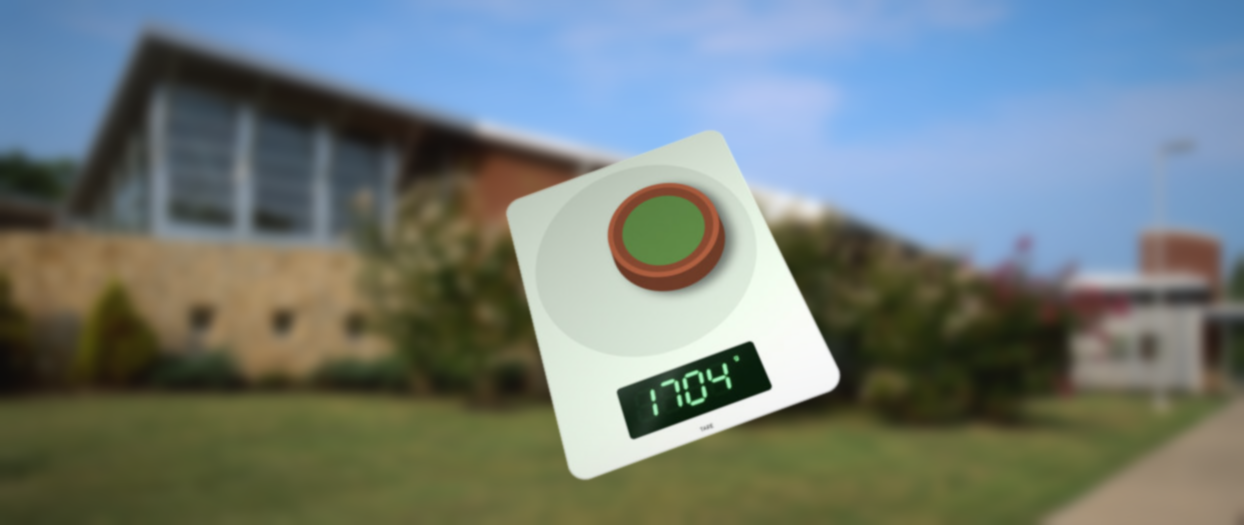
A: 1704g
